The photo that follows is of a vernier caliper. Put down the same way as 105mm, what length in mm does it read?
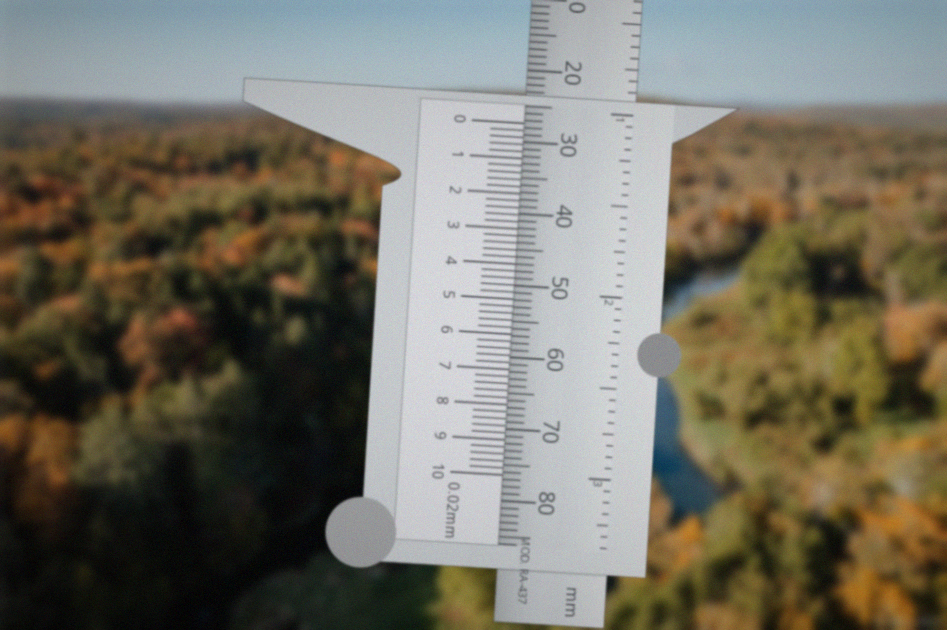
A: 27.4mm
